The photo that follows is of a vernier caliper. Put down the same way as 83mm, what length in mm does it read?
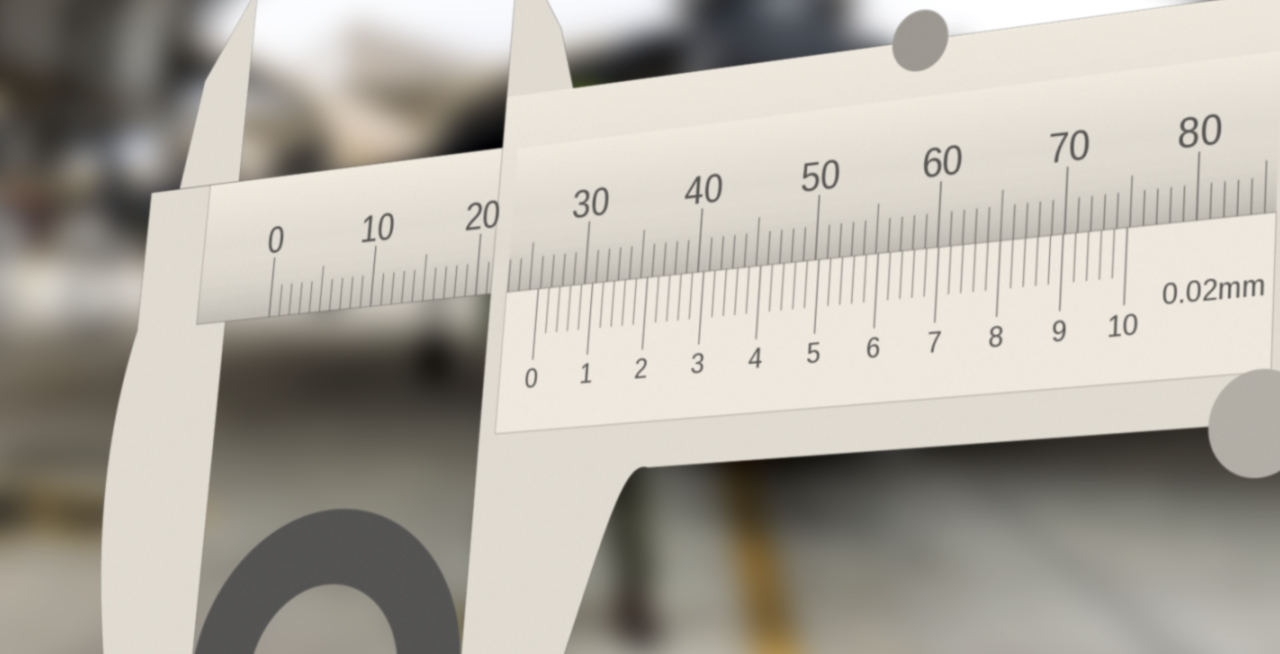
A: 25.8mm
